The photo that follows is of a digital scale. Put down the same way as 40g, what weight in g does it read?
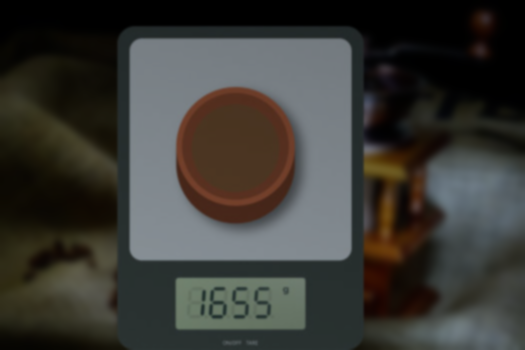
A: 1655g
